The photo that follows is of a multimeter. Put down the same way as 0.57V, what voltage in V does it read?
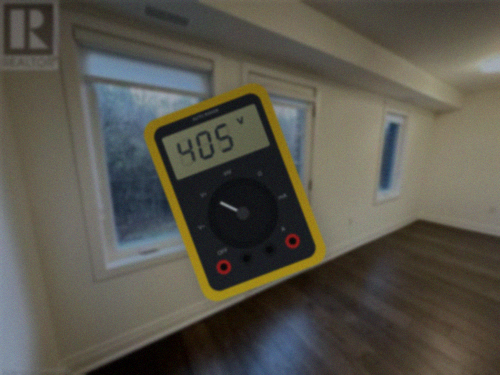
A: 405V
